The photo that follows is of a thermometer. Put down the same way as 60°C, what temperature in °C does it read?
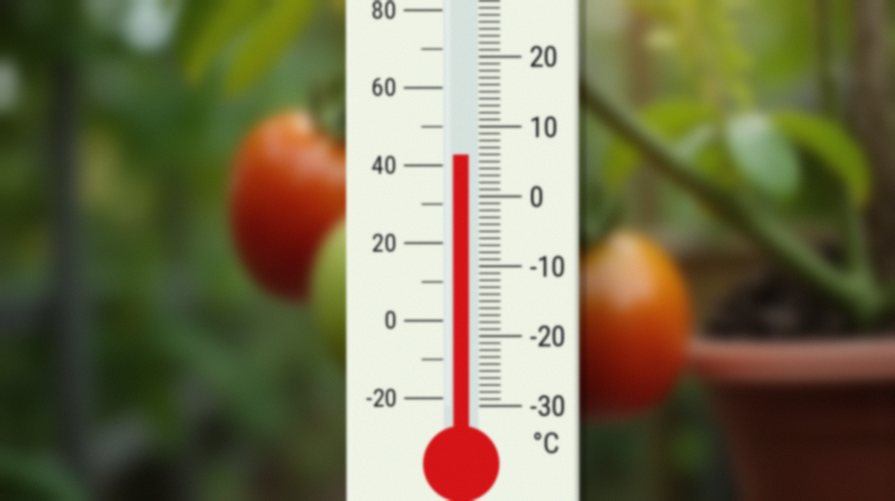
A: 6°C
